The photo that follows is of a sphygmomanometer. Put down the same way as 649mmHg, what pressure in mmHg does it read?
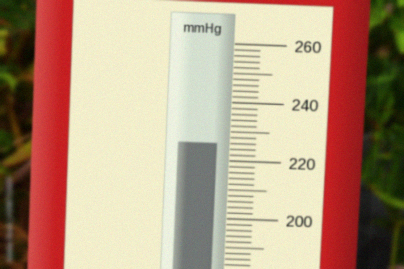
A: 226mmHg
